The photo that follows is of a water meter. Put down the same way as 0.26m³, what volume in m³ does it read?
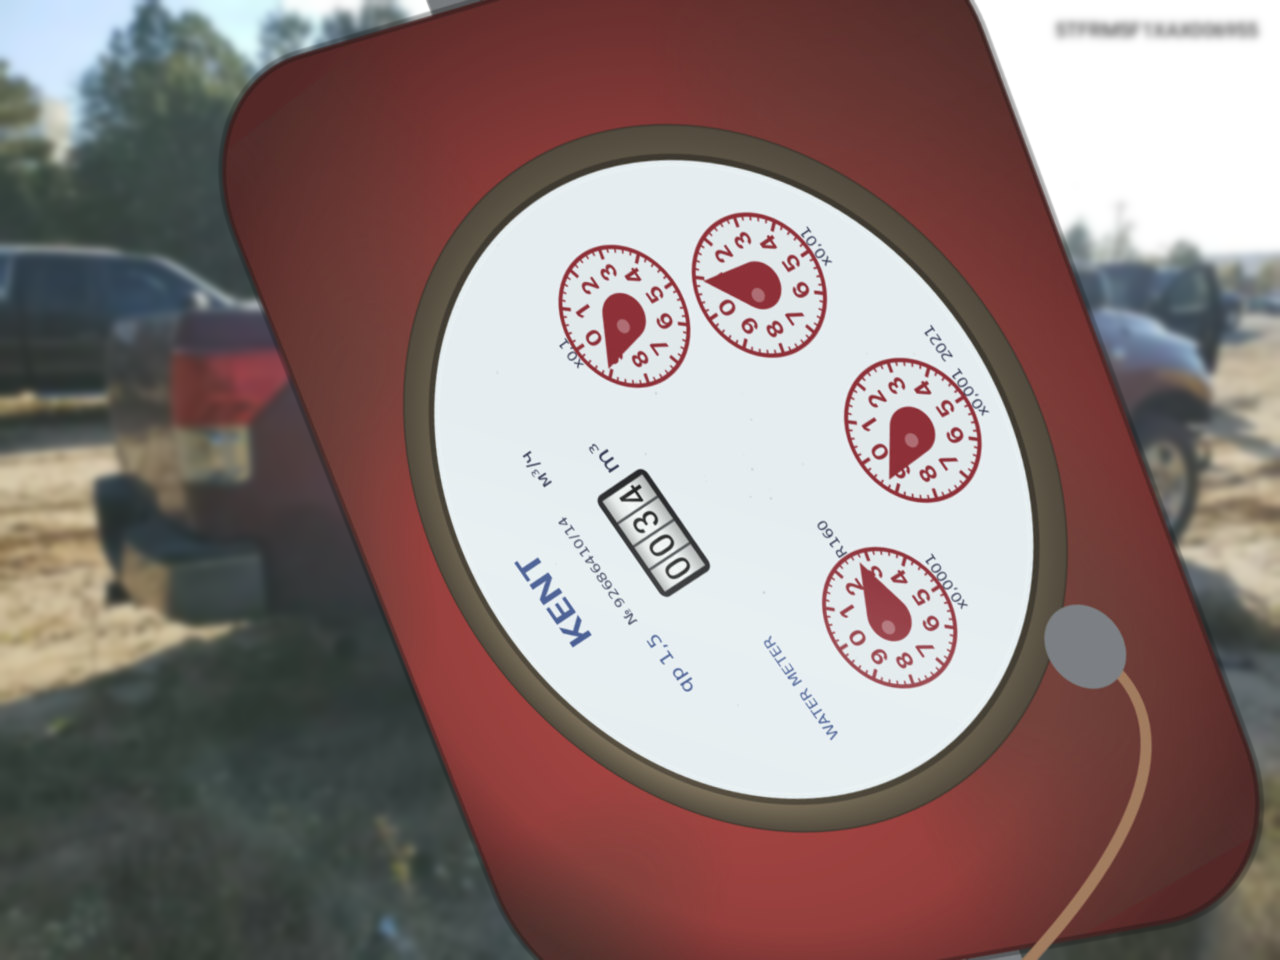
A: 33.9092m³
